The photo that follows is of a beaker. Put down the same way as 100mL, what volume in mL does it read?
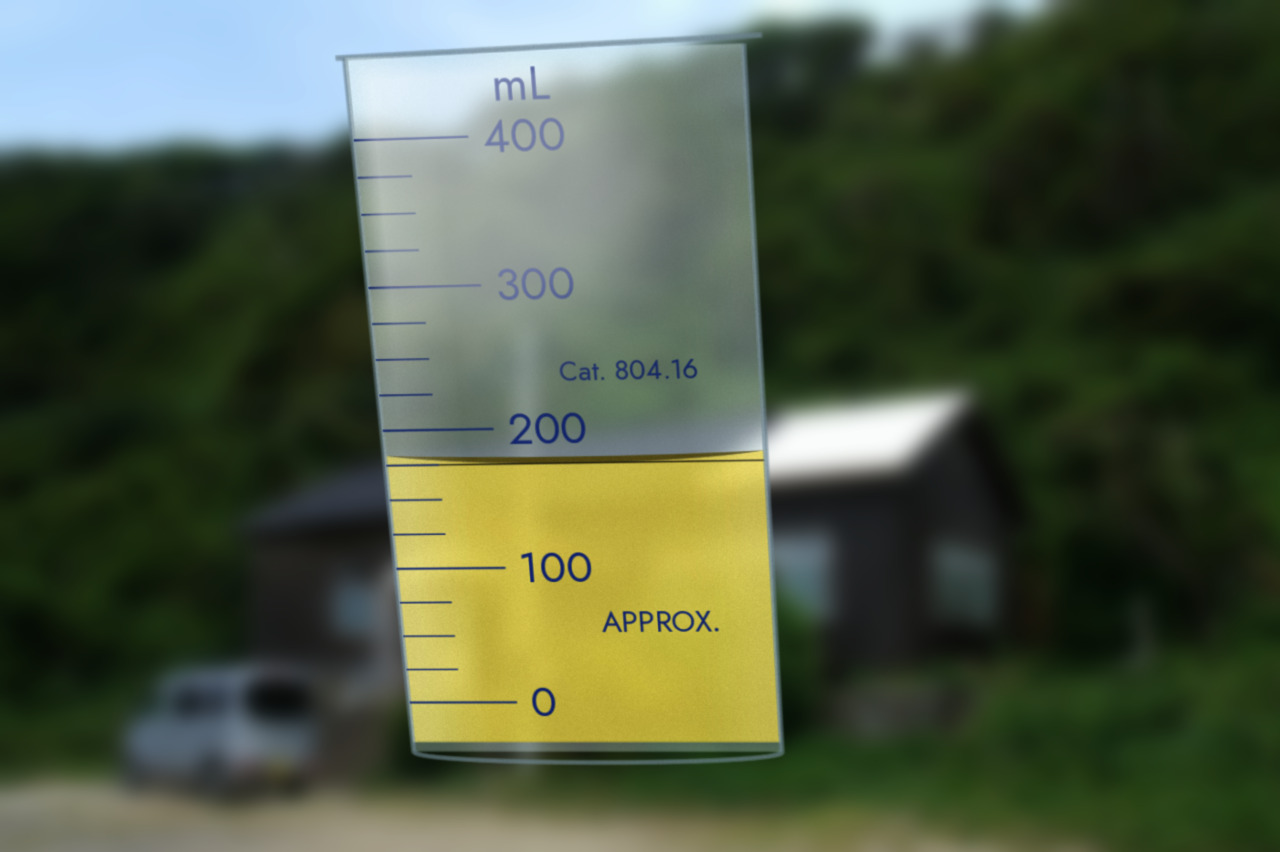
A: 175mL
